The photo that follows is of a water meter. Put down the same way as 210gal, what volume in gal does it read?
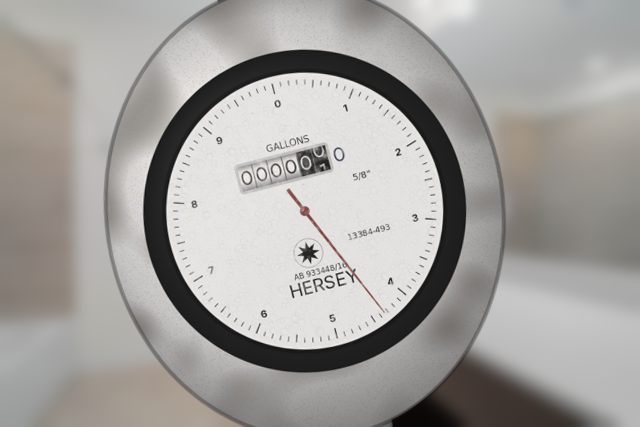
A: 4.3gal
